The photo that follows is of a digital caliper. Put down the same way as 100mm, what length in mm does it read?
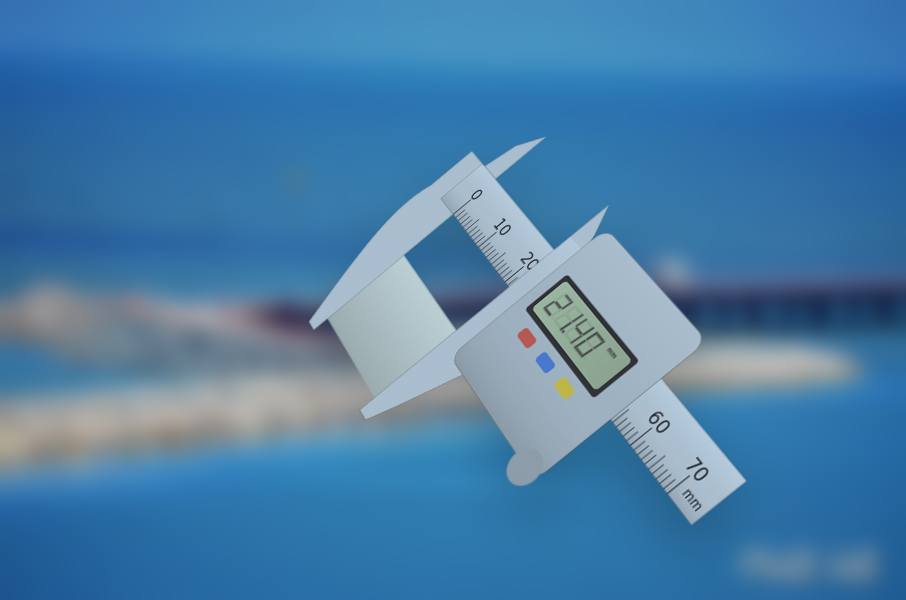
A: 21.40mm
